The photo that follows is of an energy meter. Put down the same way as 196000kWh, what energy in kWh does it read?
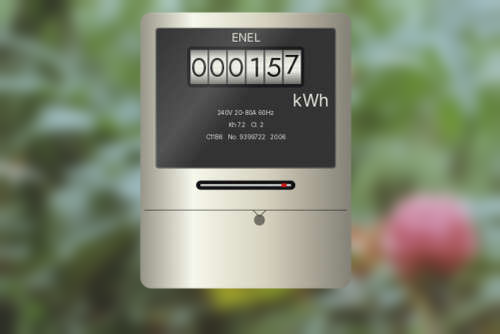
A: 157kWh
